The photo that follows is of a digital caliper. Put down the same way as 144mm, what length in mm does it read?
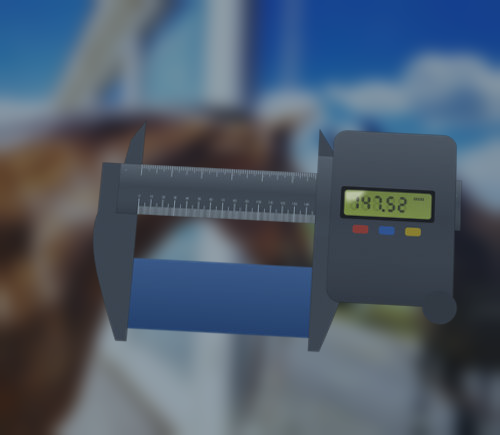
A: 147.52mm
